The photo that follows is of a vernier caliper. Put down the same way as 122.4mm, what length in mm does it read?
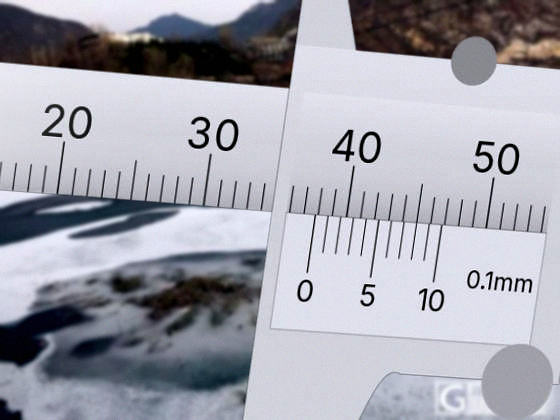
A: 37.8mm
